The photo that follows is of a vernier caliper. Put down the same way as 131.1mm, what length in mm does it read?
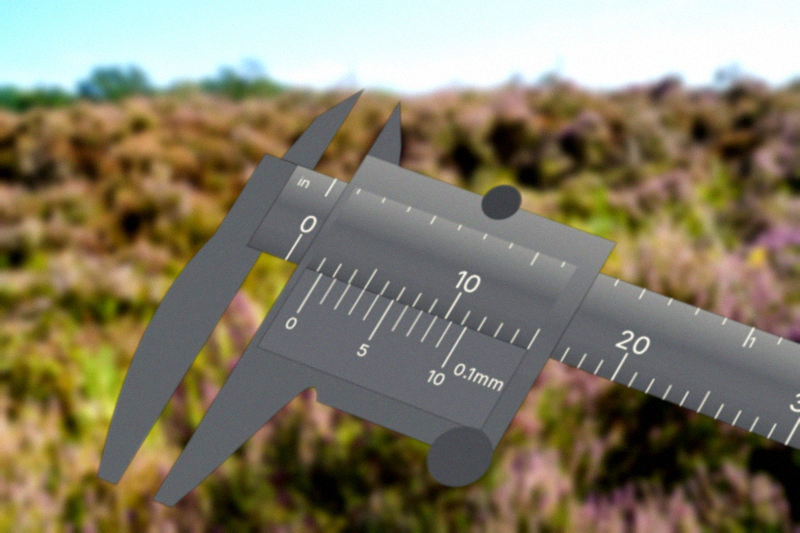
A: 2.3mm
